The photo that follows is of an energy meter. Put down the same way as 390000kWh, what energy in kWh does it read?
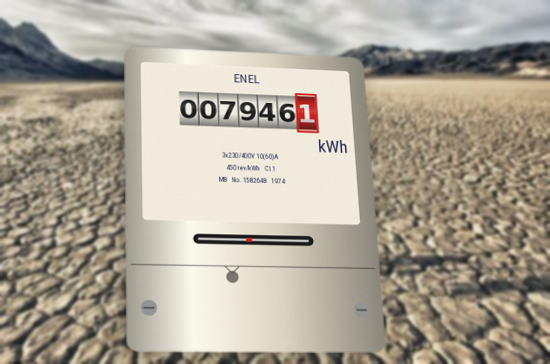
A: 7946.1kWh
